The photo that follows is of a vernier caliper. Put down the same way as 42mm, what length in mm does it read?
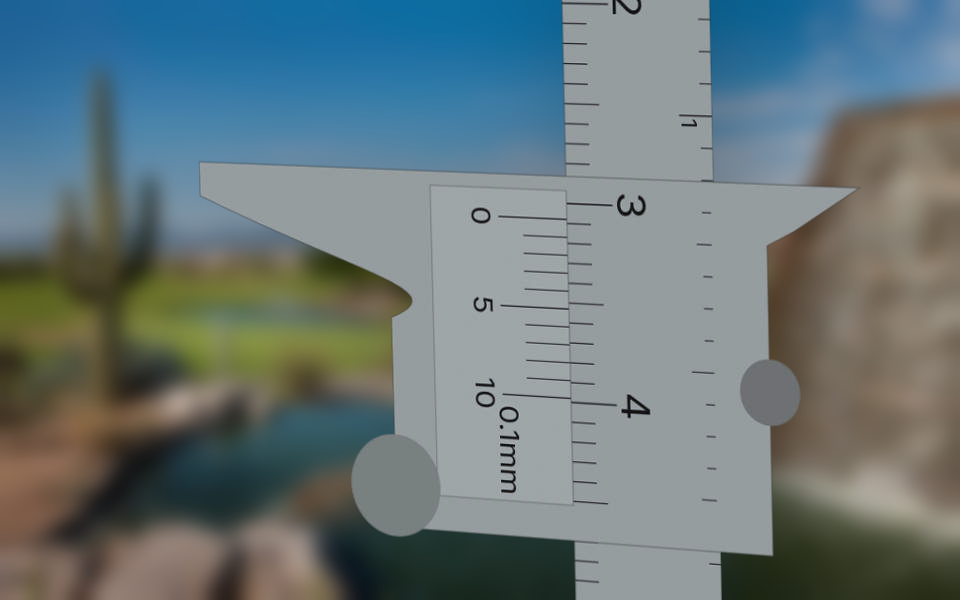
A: 30.8mm
